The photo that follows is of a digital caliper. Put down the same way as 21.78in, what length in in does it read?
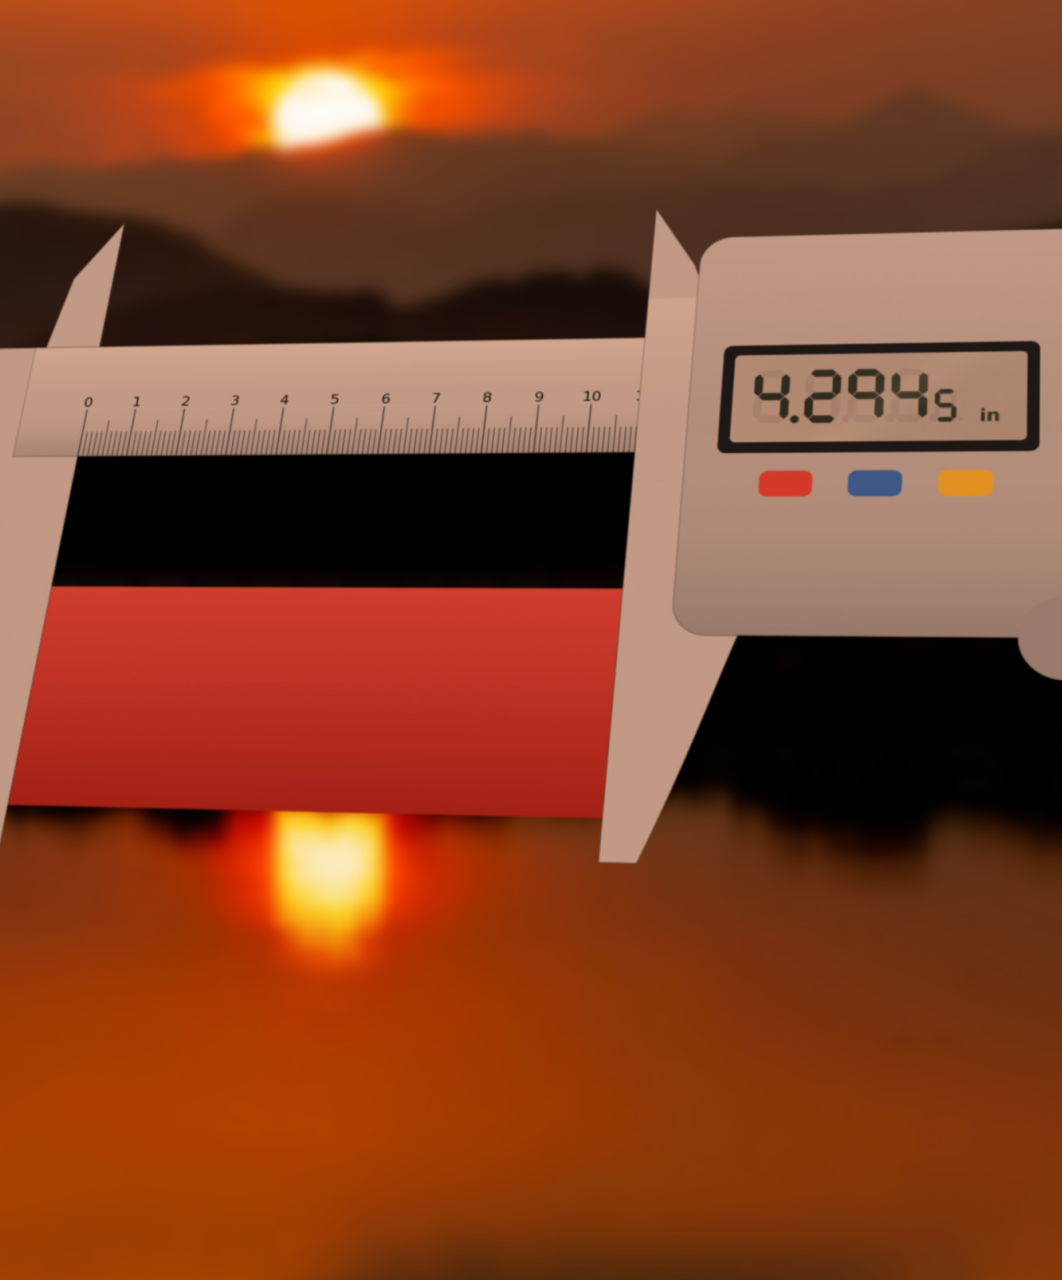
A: 4.2945in
